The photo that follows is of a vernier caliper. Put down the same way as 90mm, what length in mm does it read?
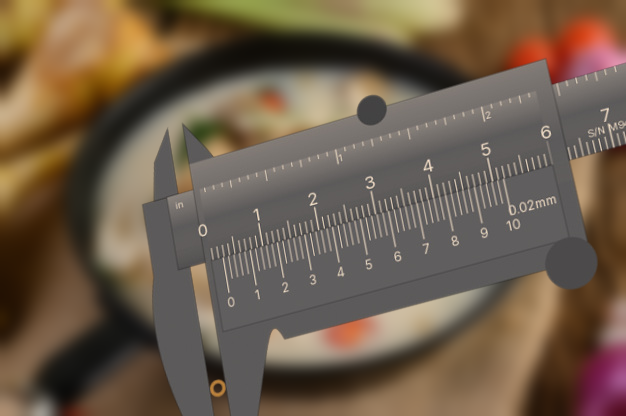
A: 2.8mm
